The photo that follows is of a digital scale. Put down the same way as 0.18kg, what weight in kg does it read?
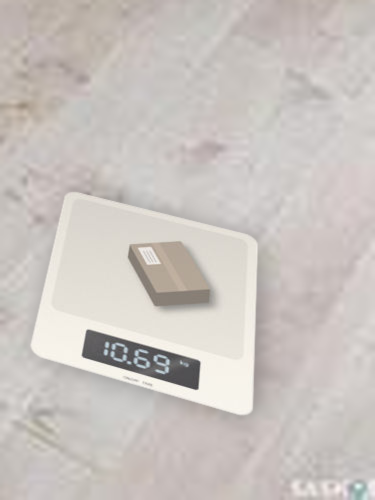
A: 10.69kg
